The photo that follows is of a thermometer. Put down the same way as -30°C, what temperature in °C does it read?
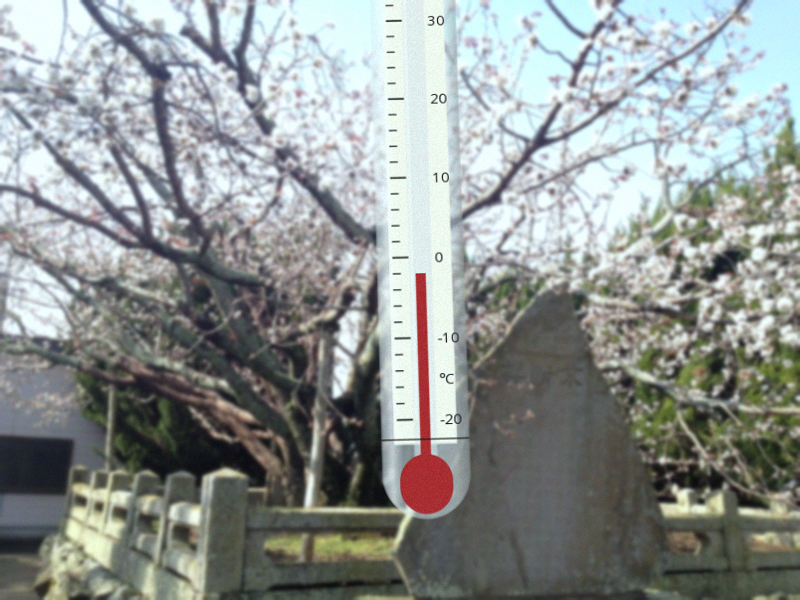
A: -2°C
